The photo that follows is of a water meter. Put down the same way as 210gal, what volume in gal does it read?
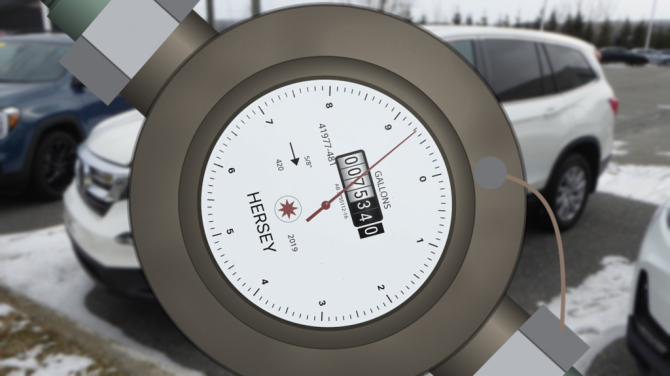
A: 75339.3gal
